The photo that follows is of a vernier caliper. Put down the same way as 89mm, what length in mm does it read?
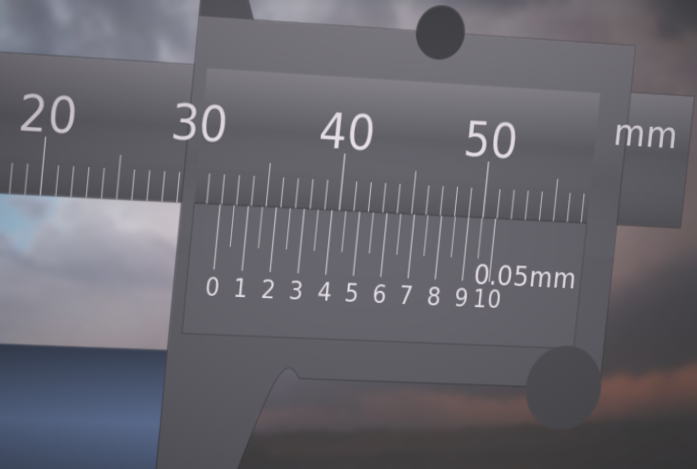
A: 31.9mm
